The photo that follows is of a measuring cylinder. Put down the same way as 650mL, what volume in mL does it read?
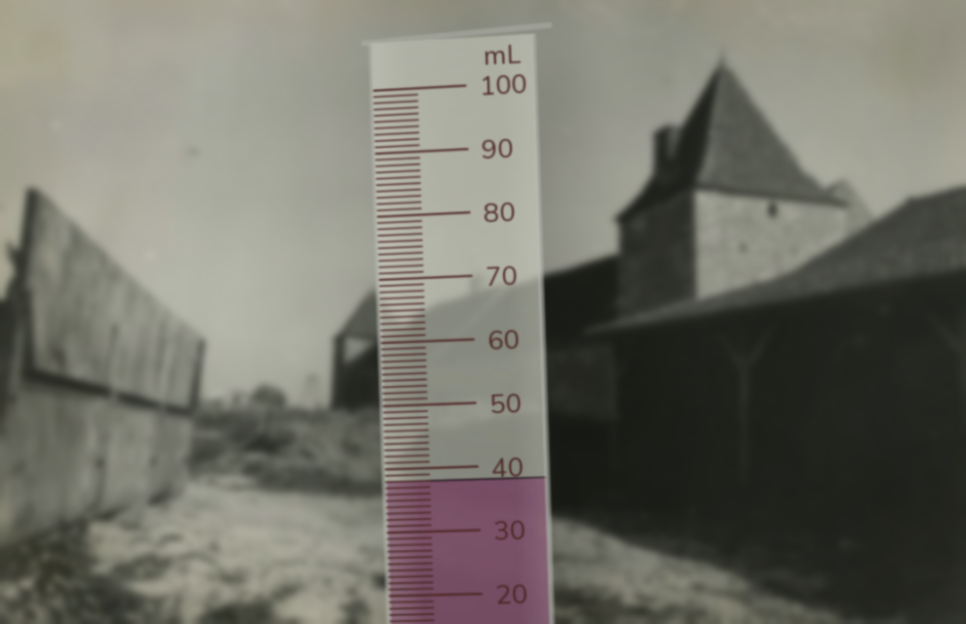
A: 38mL
